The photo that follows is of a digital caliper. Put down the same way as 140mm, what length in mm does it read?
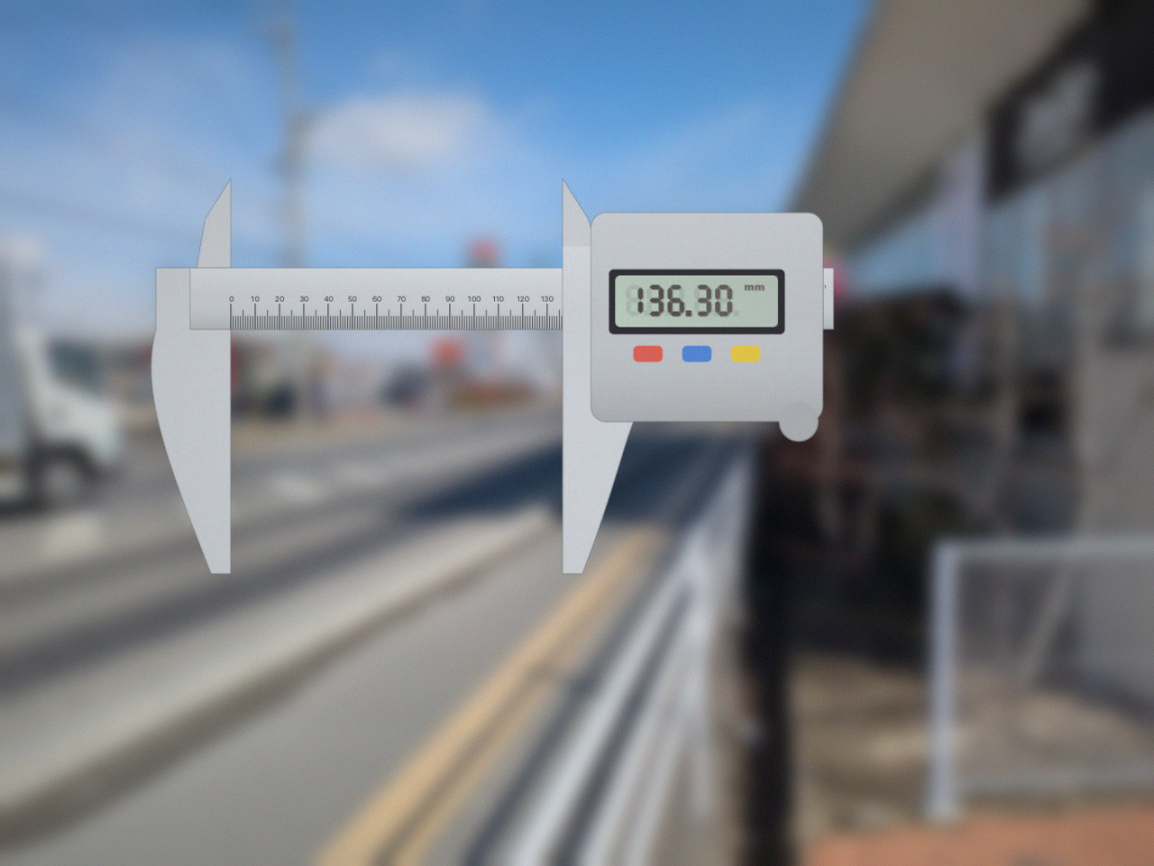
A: 136.30mm
